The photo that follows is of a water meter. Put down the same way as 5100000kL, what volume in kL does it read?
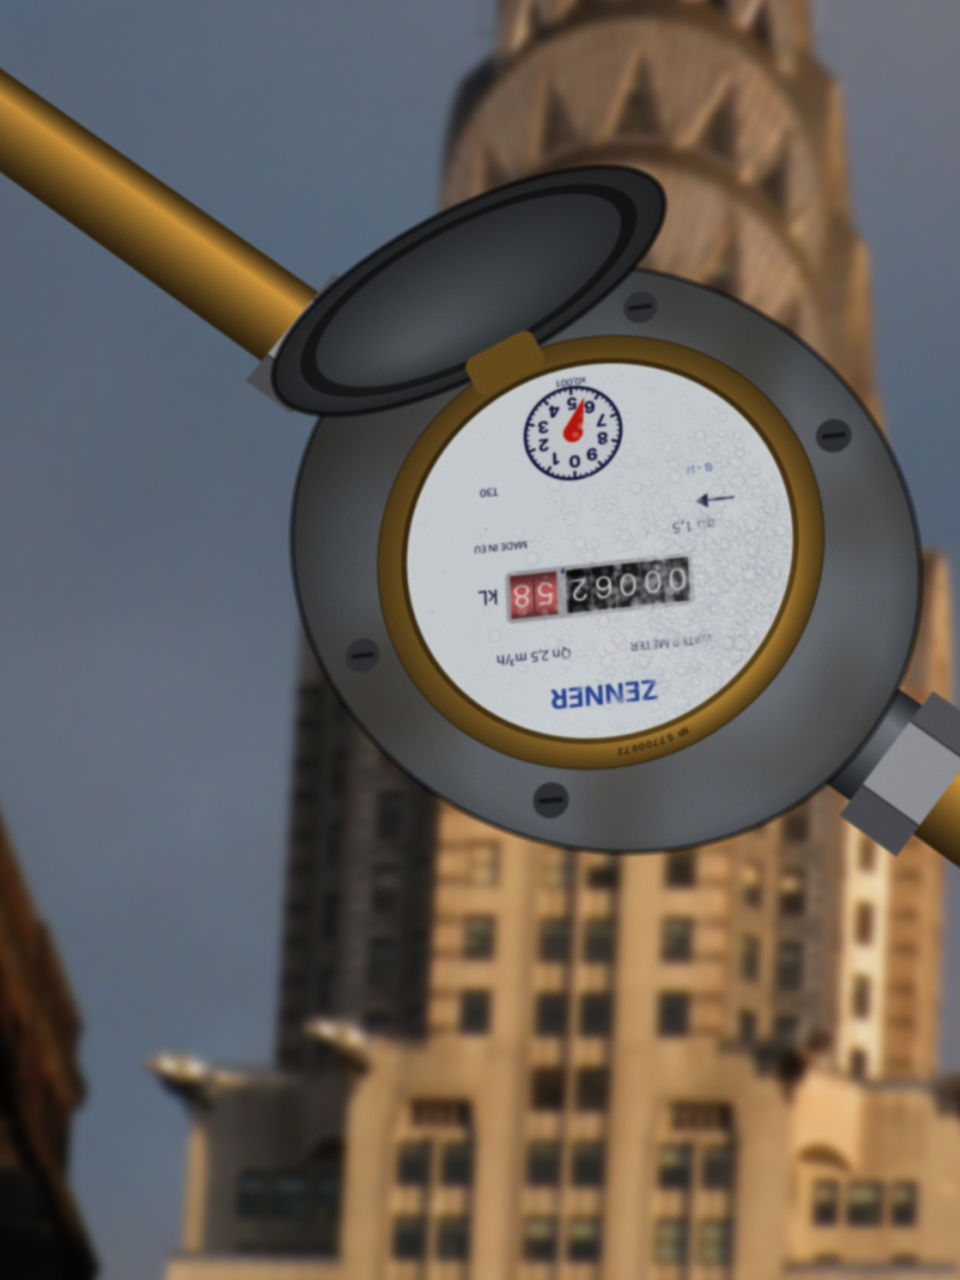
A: 62.585kL
